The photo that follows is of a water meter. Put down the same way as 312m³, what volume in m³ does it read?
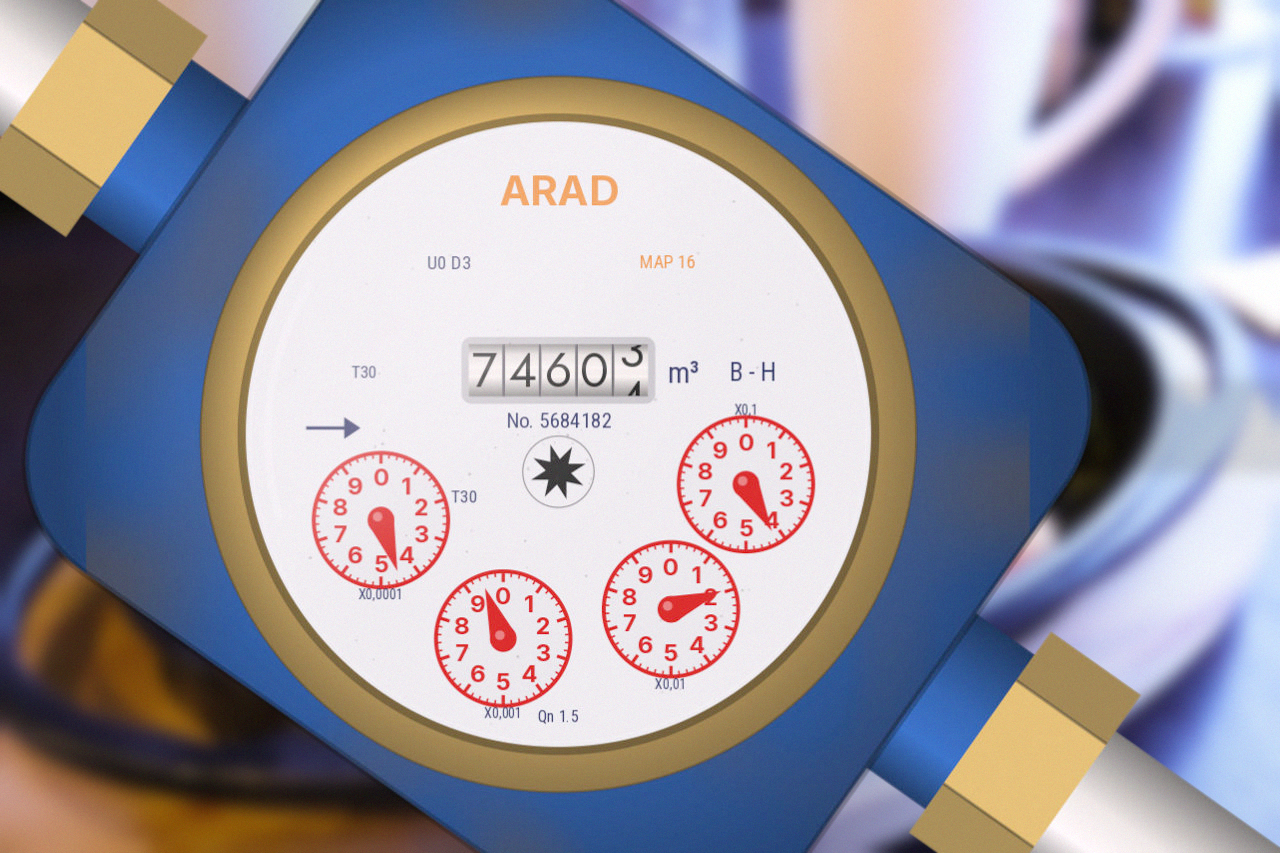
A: 74603.4194m³
